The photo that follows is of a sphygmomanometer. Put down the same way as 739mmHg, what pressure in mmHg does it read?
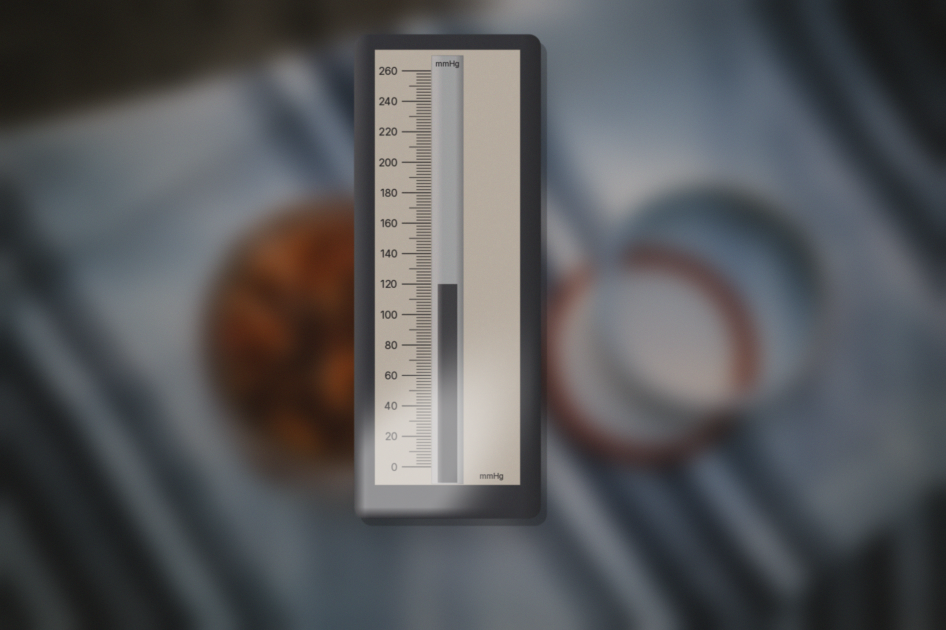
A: 120mmHg
